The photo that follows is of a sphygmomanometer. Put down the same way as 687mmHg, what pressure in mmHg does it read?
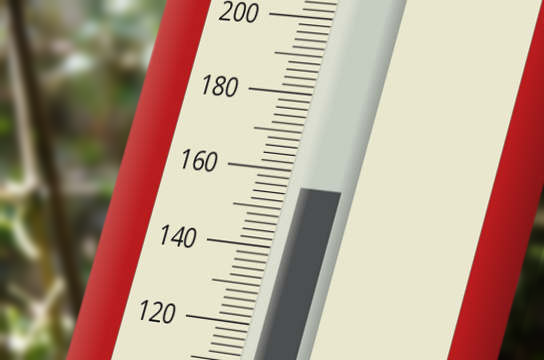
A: 156mmHg
